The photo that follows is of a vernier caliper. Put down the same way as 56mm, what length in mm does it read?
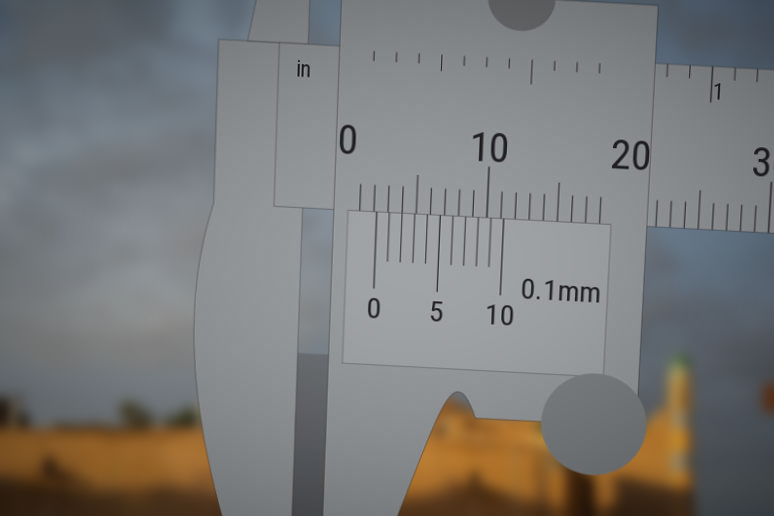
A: 2.2mm
